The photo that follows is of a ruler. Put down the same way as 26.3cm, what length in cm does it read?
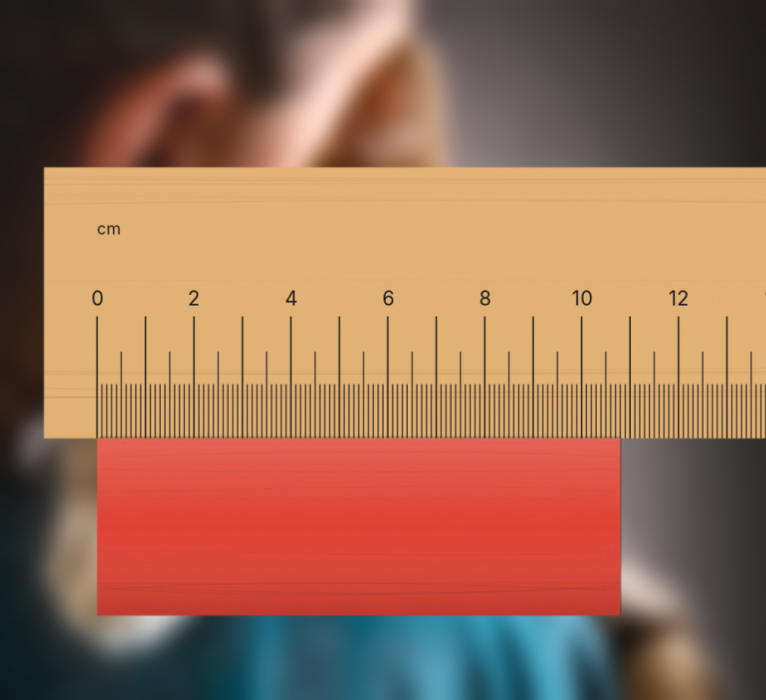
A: 10.8cm
